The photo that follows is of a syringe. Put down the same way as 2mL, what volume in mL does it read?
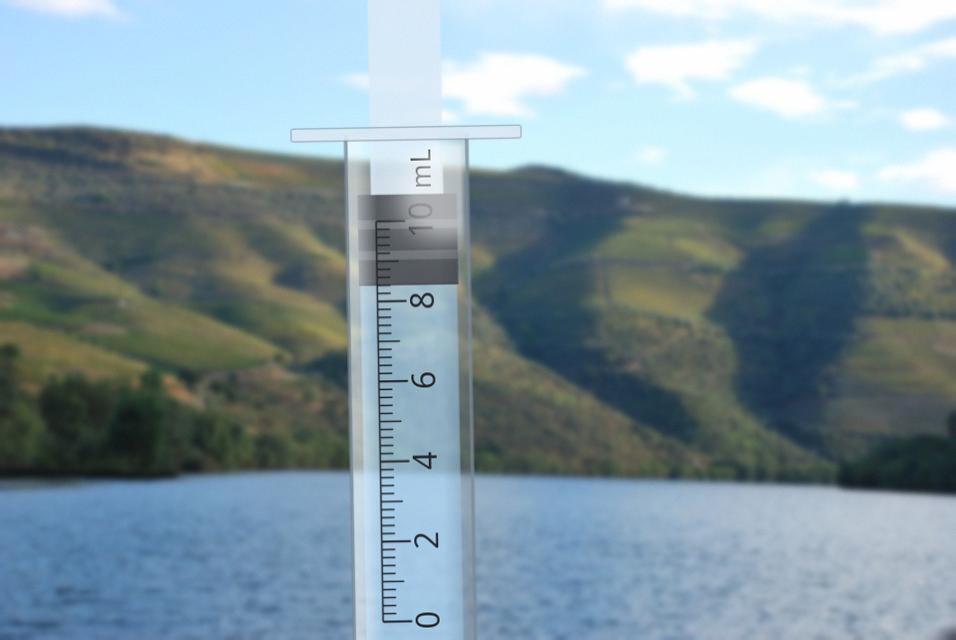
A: 8.4mL
